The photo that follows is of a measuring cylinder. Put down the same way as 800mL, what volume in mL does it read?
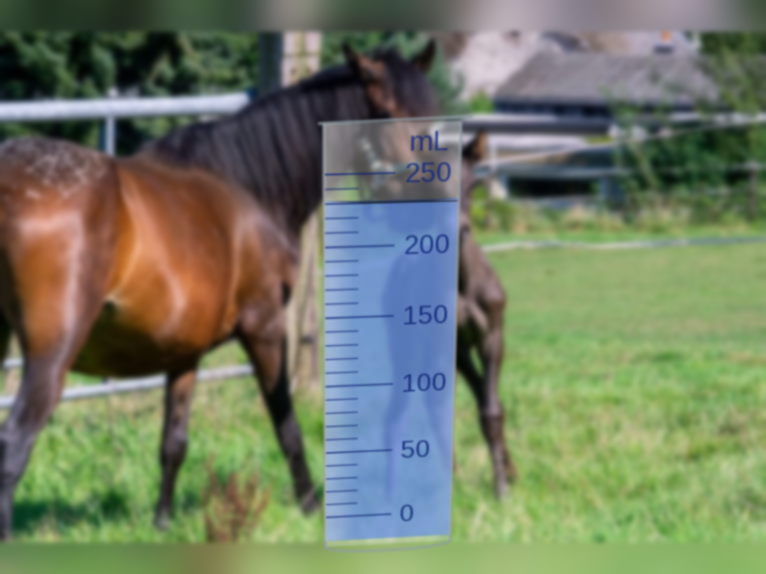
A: 230mL
